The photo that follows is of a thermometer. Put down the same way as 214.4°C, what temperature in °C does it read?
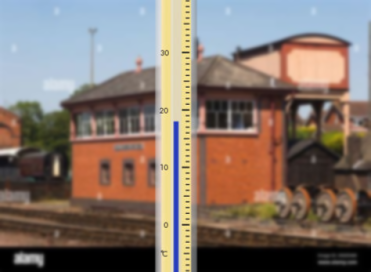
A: 18°C
